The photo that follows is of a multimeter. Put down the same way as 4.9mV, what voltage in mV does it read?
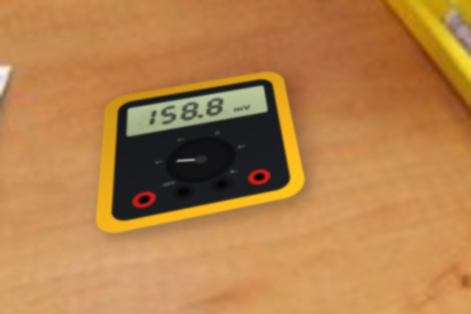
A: 158.8mV
